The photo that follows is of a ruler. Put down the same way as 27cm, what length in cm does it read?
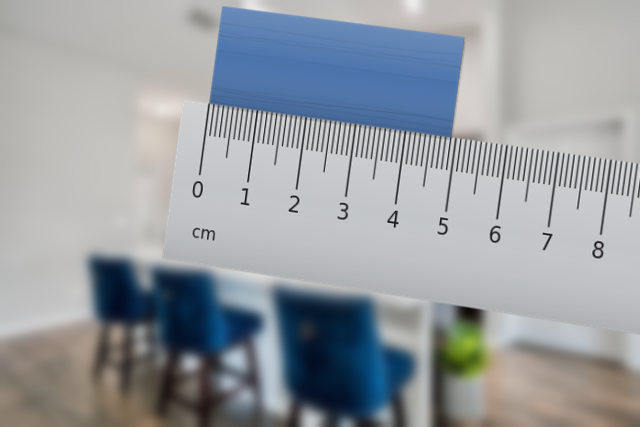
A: 4.9cm
